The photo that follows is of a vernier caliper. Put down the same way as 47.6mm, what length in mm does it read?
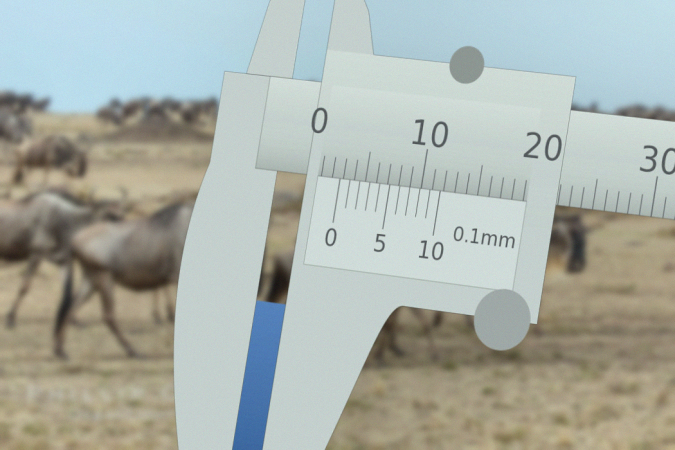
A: 2.7mm
